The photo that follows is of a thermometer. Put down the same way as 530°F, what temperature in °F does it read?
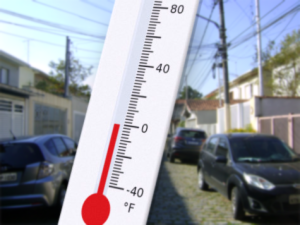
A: 0°F
